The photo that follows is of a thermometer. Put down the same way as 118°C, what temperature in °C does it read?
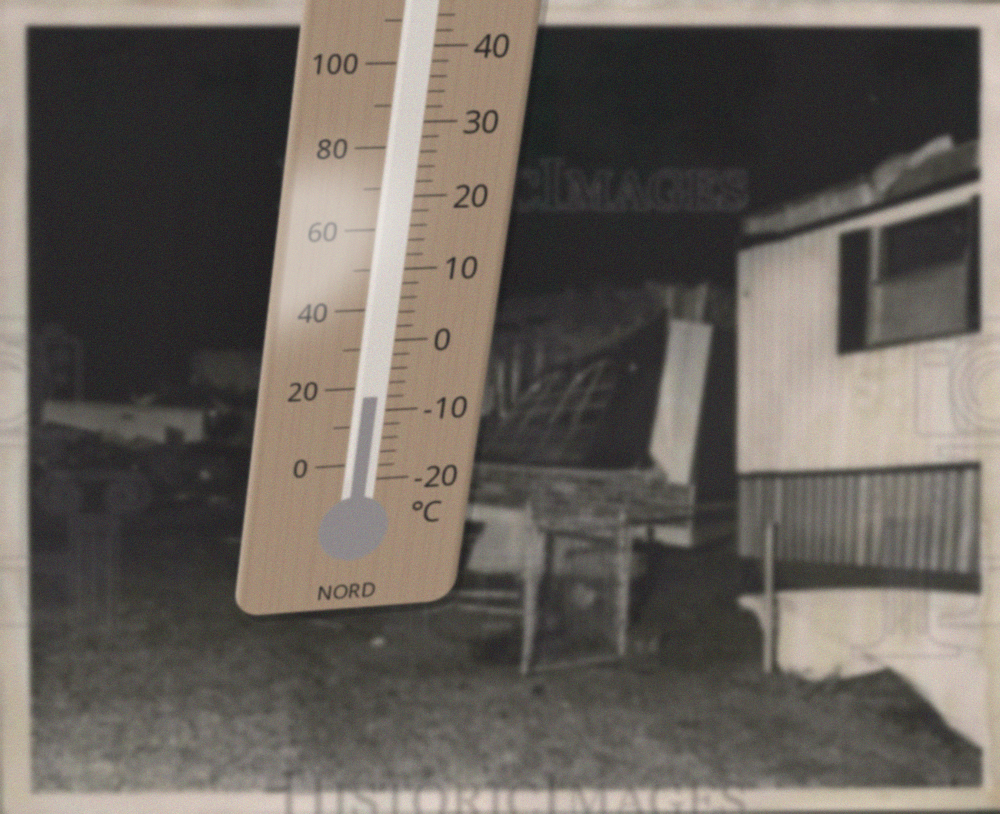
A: -8°C
